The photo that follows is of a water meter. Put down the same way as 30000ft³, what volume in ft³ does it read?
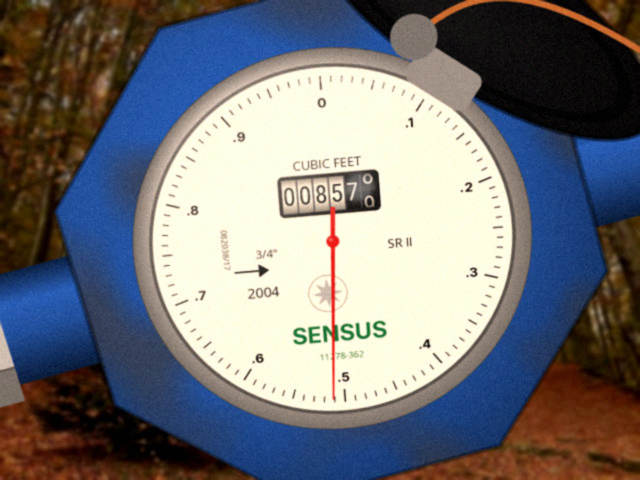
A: 8578.51ft³
